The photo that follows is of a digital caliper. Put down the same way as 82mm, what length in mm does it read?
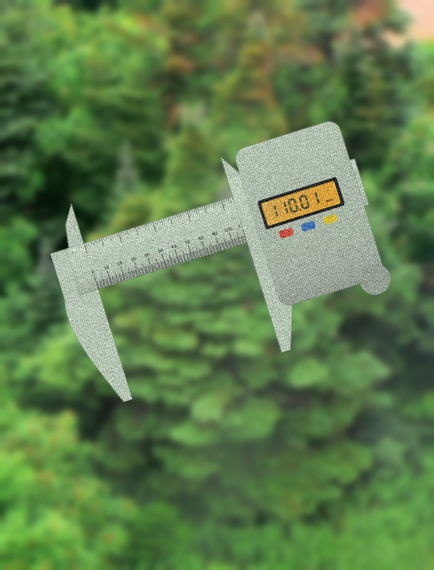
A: 110.01mm
